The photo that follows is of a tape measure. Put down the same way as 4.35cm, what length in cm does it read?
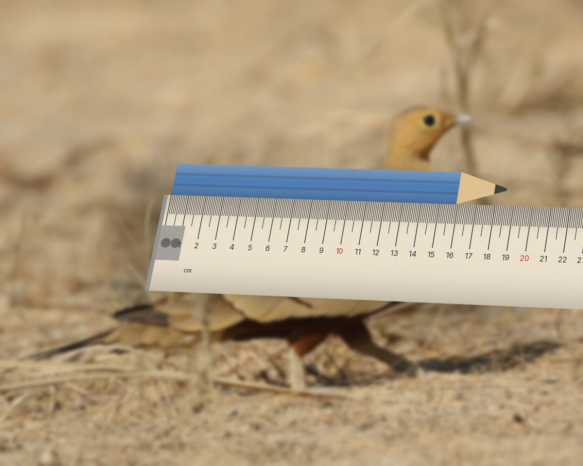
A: 18.5cm
